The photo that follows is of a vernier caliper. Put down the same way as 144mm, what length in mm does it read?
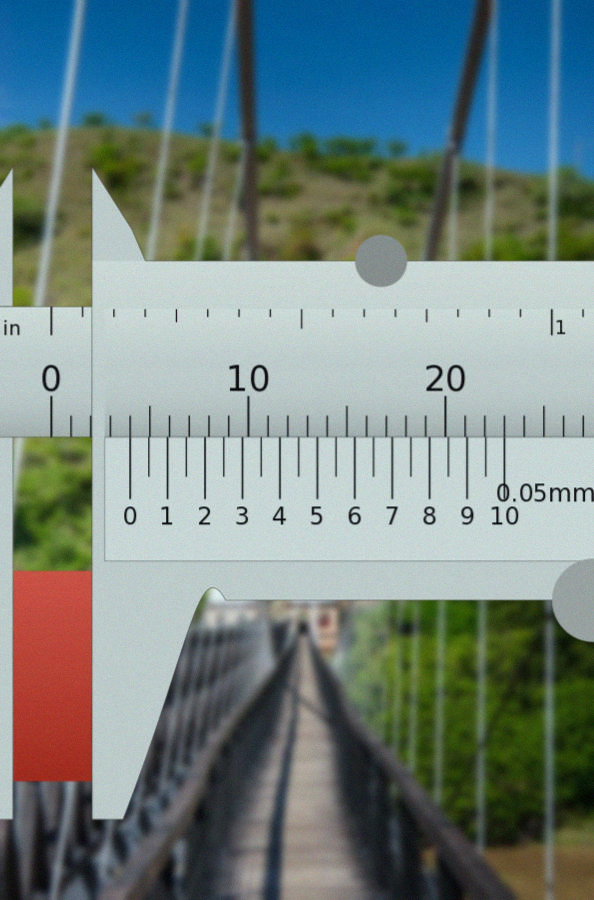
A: 4.0mm
